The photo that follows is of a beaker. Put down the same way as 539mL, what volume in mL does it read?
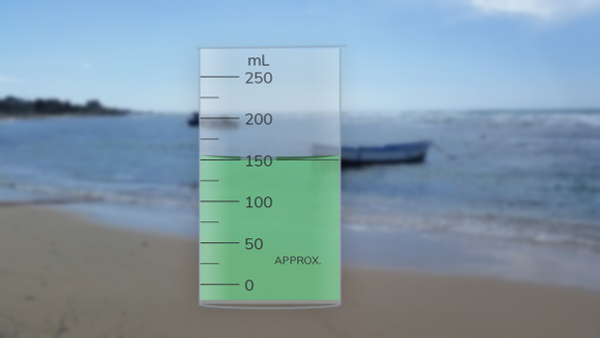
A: 150mL
